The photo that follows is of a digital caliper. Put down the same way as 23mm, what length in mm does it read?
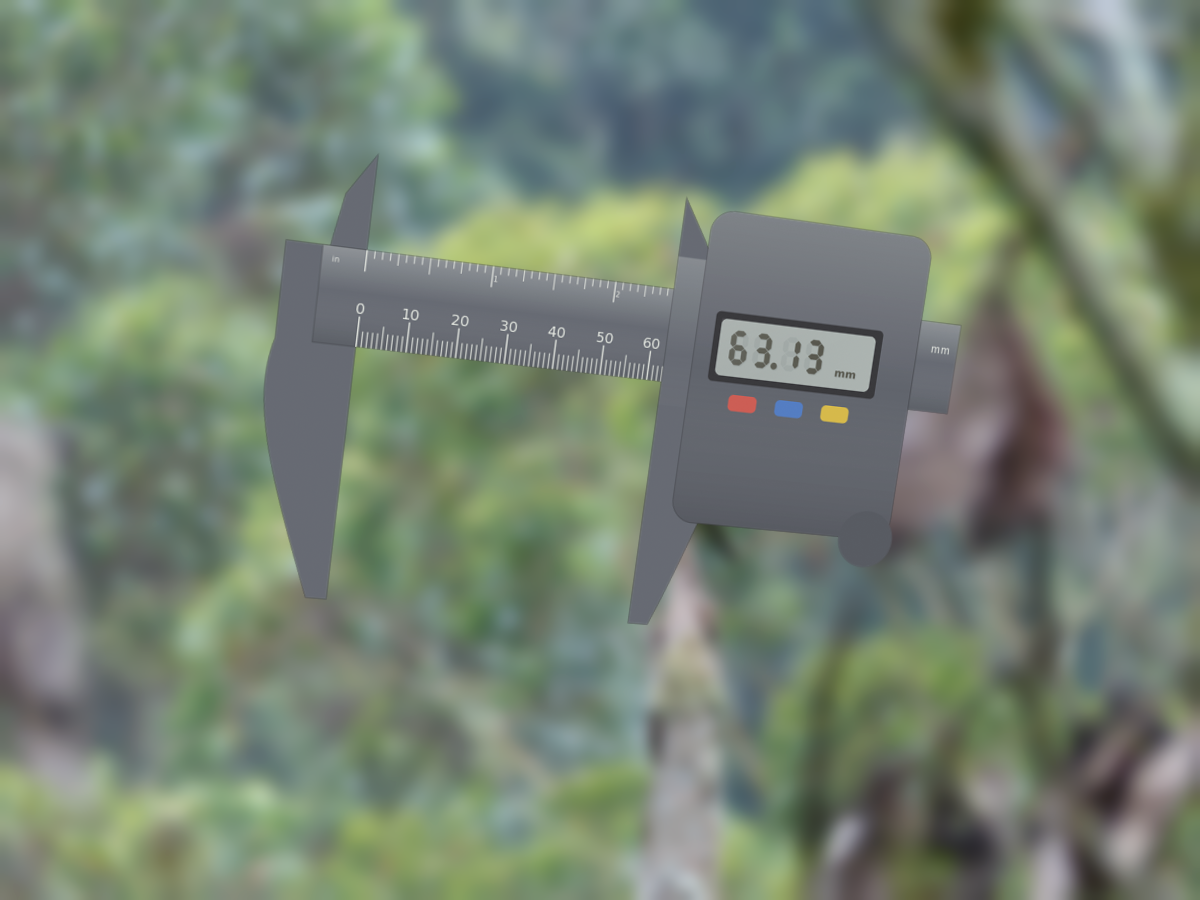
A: 63.13mm
